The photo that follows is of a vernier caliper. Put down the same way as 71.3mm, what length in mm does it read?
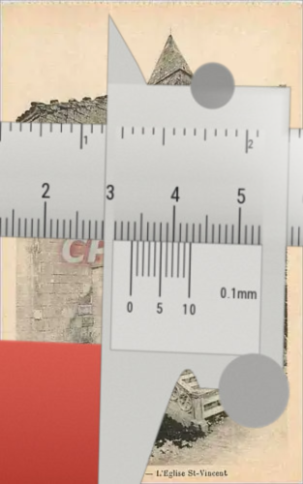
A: 33.6mm
